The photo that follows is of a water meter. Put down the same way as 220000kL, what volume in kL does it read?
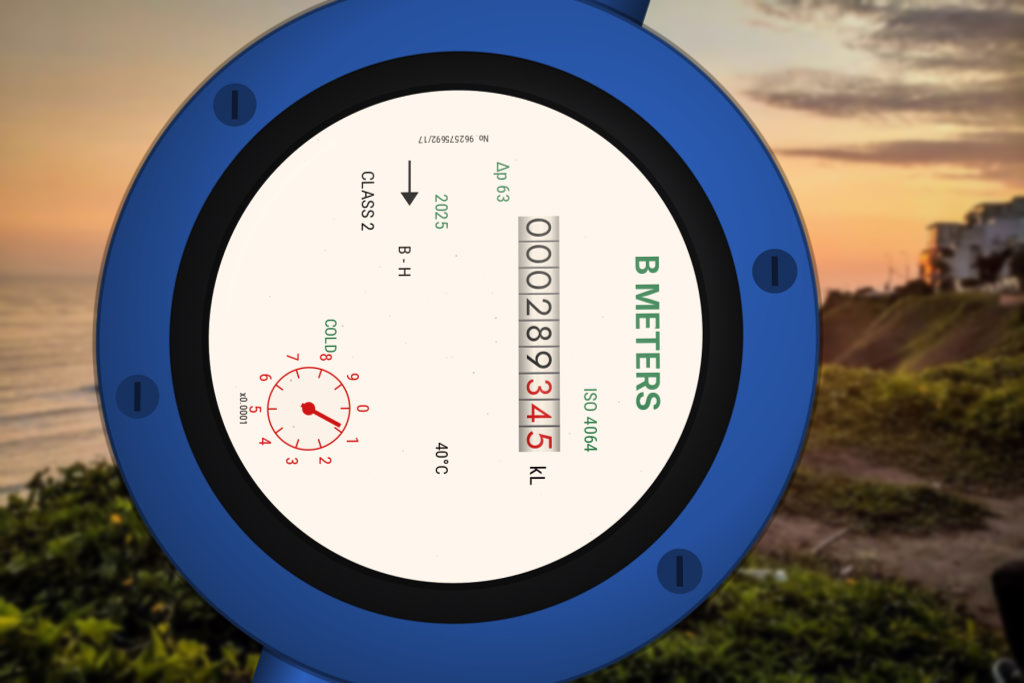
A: 289.3450kL
